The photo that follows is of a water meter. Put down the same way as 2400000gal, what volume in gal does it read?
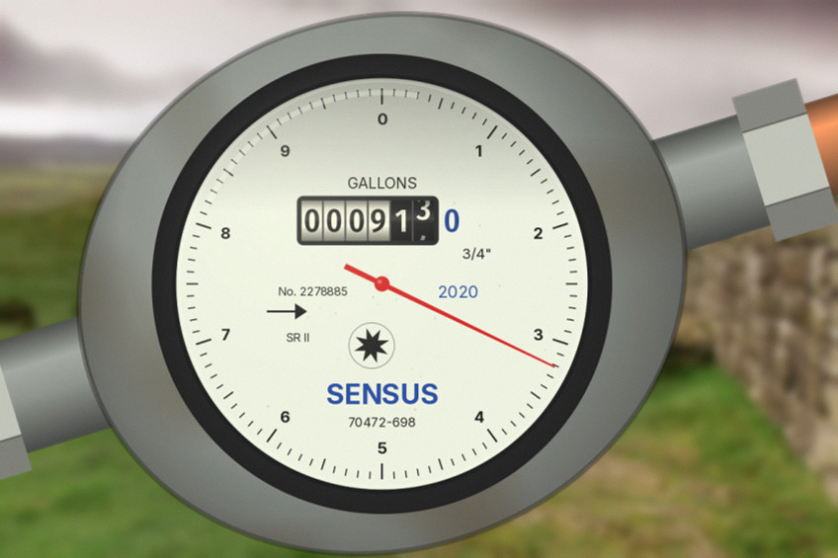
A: 9133.2gal
